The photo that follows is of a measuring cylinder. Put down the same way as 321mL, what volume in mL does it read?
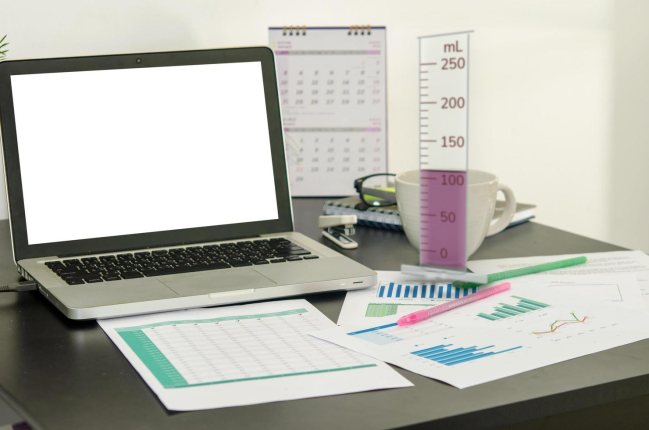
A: 110mL
